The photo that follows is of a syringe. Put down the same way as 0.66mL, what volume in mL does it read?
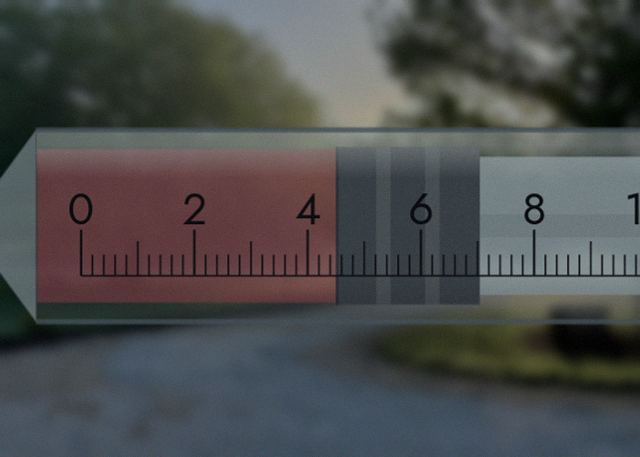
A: 4.5mL
